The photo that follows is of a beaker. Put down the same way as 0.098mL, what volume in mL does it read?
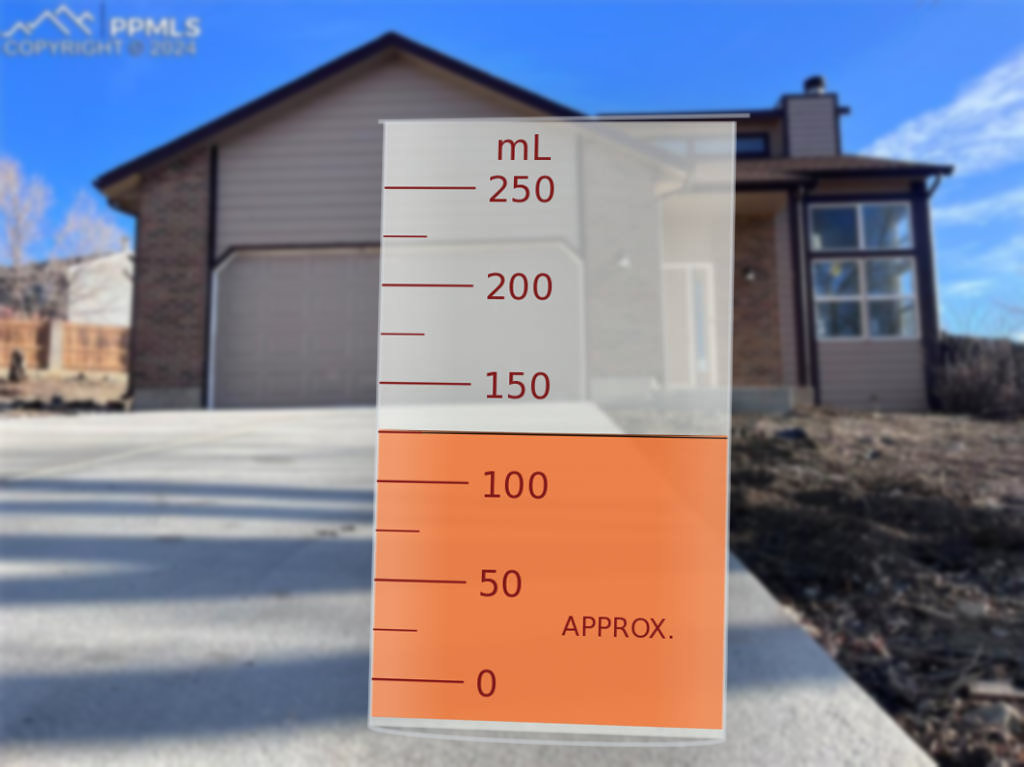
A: 125mL
